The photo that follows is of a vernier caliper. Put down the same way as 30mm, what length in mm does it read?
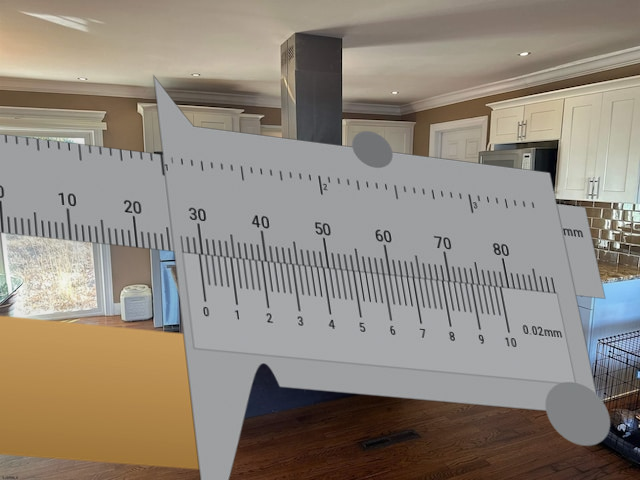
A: 29.6mm
